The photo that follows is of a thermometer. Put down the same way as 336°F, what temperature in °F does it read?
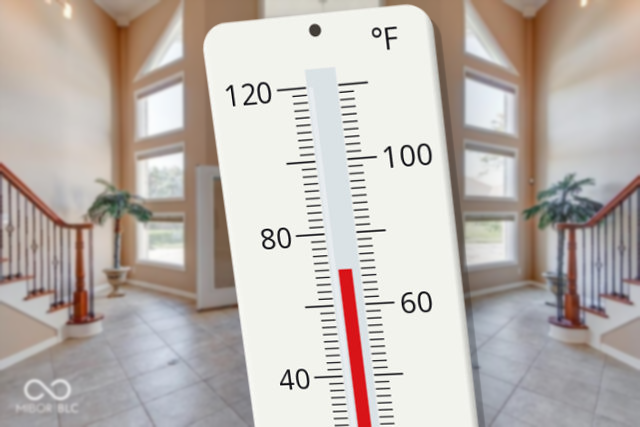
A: 70°F
